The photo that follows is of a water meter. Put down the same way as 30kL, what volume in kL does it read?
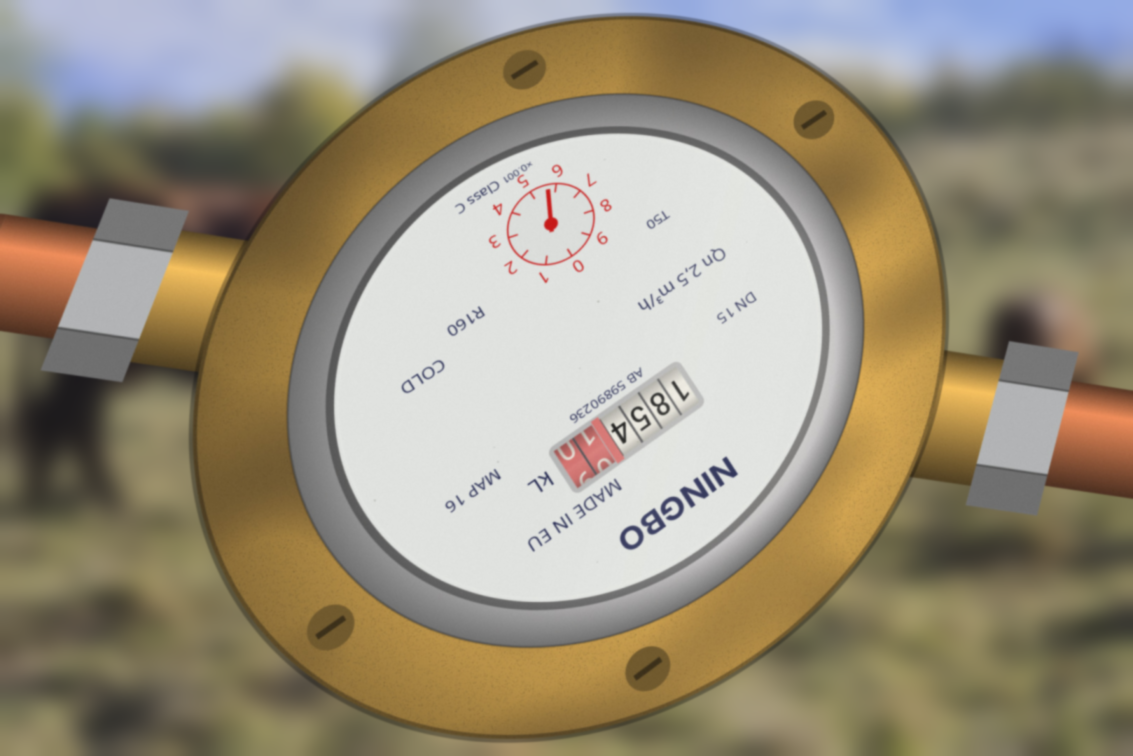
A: 1854.095kL
